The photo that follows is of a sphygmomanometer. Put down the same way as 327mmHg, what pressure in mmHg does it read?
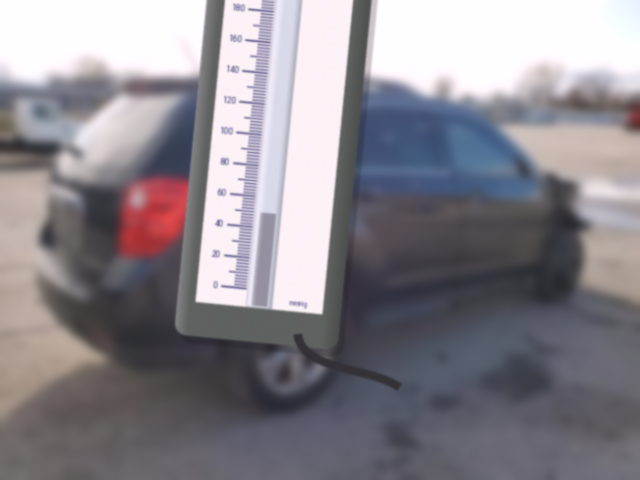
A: 50mmHg
